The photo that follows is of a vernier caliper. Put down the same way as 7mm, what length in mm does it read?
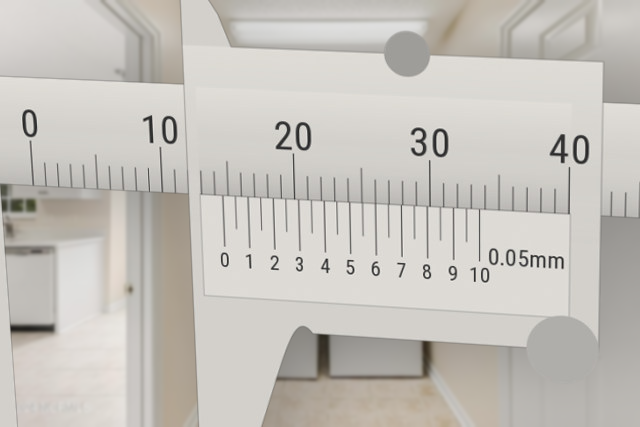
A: 14.6mm
